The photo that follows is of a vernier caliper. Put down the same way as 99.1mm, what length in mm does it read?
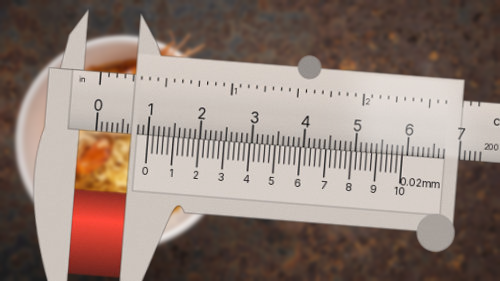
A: 10.0mm
